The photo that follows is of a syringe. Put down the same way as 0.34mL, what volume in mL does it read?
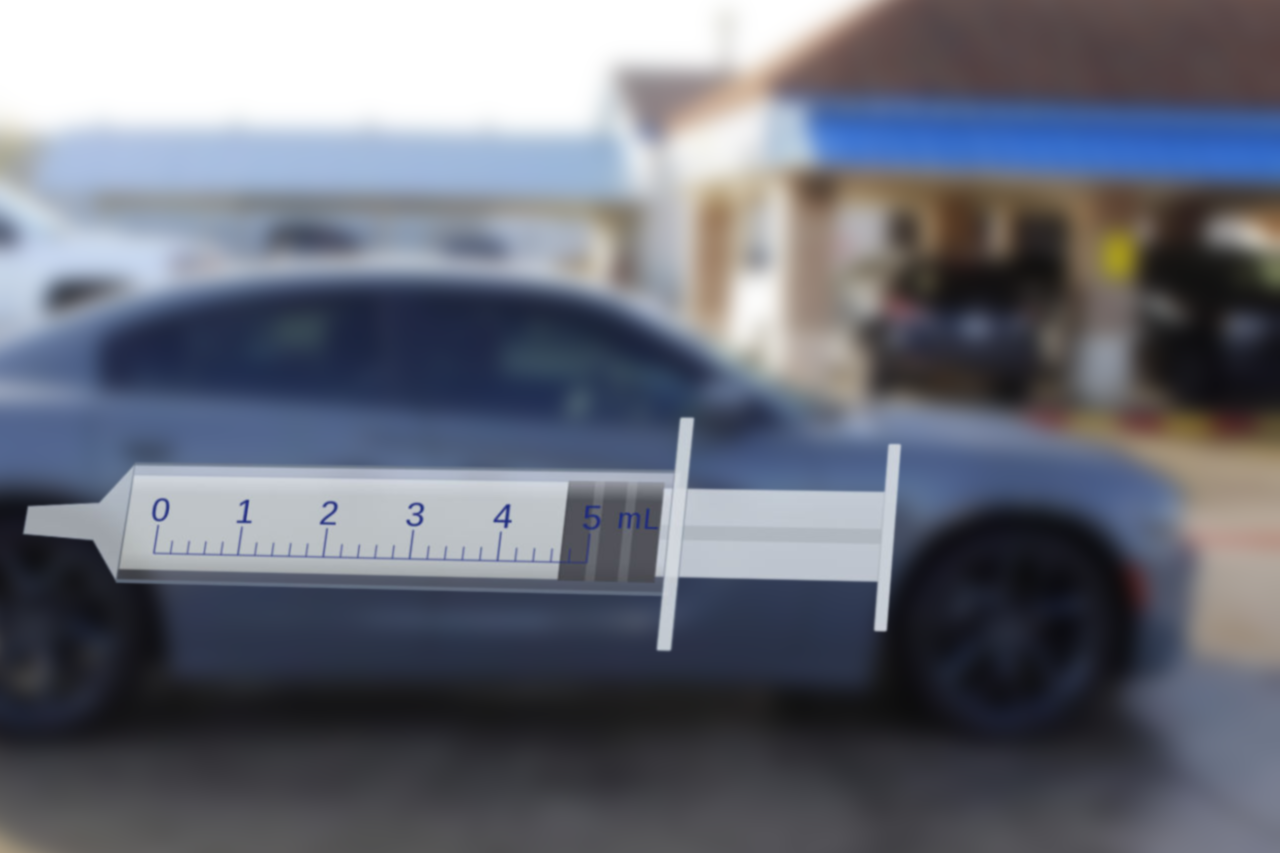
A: 4.7mL
